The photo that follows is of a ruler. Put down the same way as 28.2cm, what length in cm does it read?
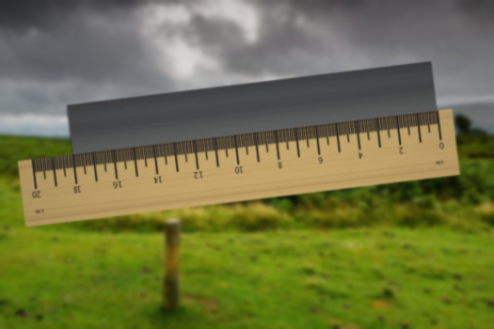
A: 18cm
